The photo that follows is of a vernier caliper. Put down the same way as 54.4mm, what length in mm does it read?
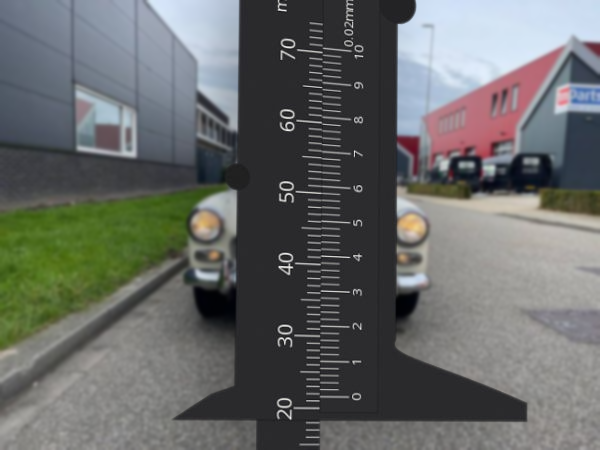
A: 21.6mm
